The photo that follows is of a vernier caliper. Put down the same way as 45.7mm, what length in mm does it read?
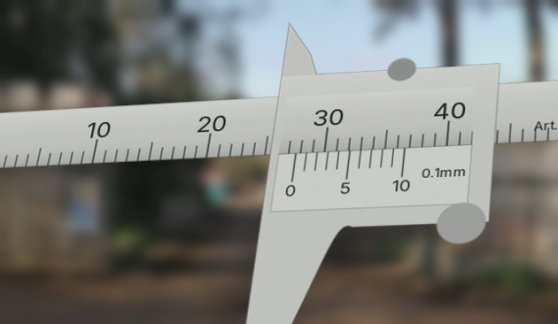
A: 27.6mm
